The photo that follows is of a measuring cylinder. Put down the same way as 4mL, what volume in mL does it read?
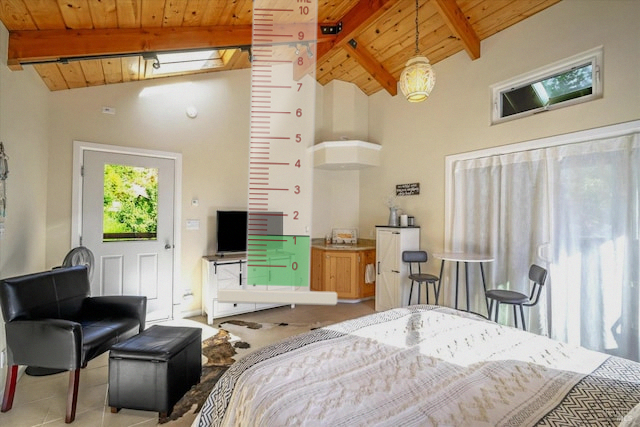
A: 1.2mL
